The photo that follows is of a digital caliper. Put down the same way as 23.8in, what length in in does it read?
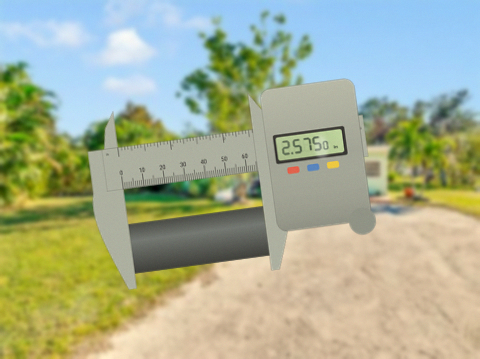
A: 2.5750in
